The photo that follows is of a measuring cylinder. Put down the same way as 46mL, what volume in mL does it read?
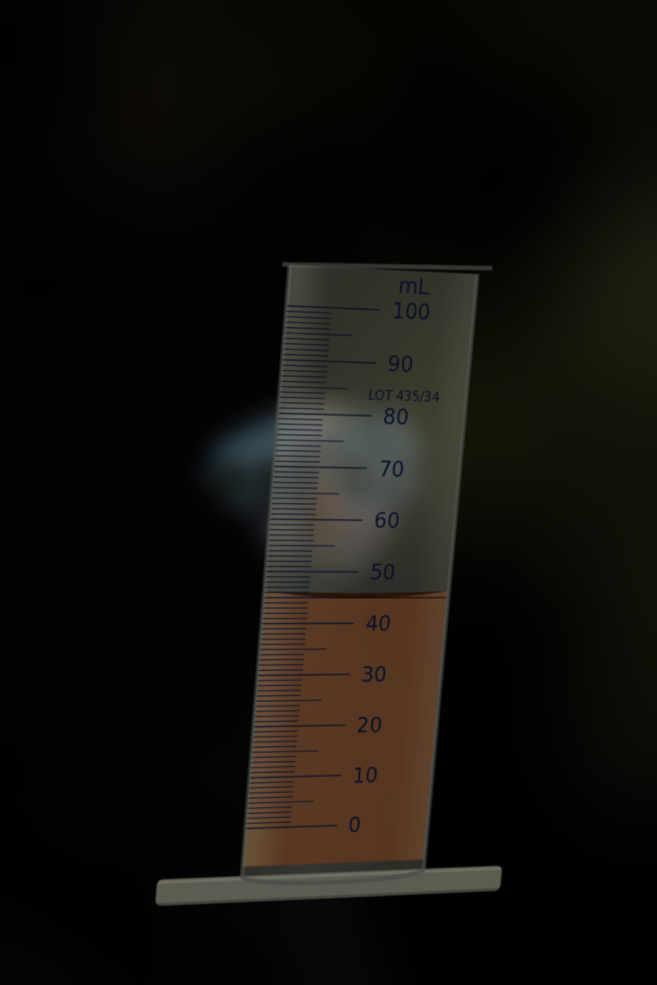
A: 45mL
